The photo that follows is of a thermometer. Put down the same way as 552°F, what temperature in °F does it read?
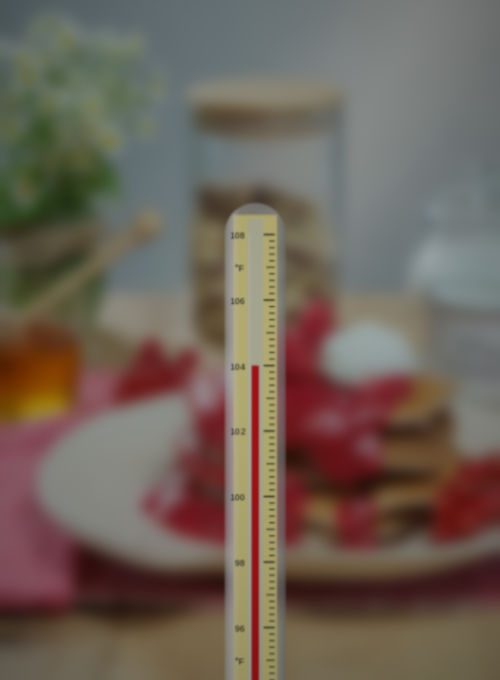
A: 104°F
